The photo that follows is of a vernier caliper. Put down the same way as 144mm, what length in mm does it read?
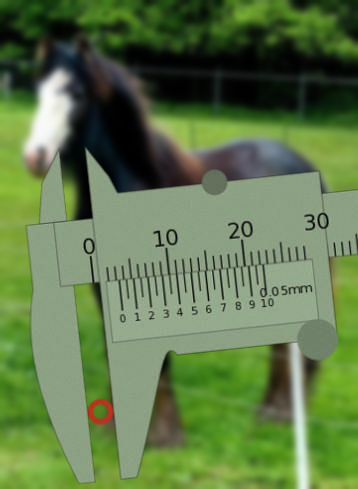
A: 3.4mm
